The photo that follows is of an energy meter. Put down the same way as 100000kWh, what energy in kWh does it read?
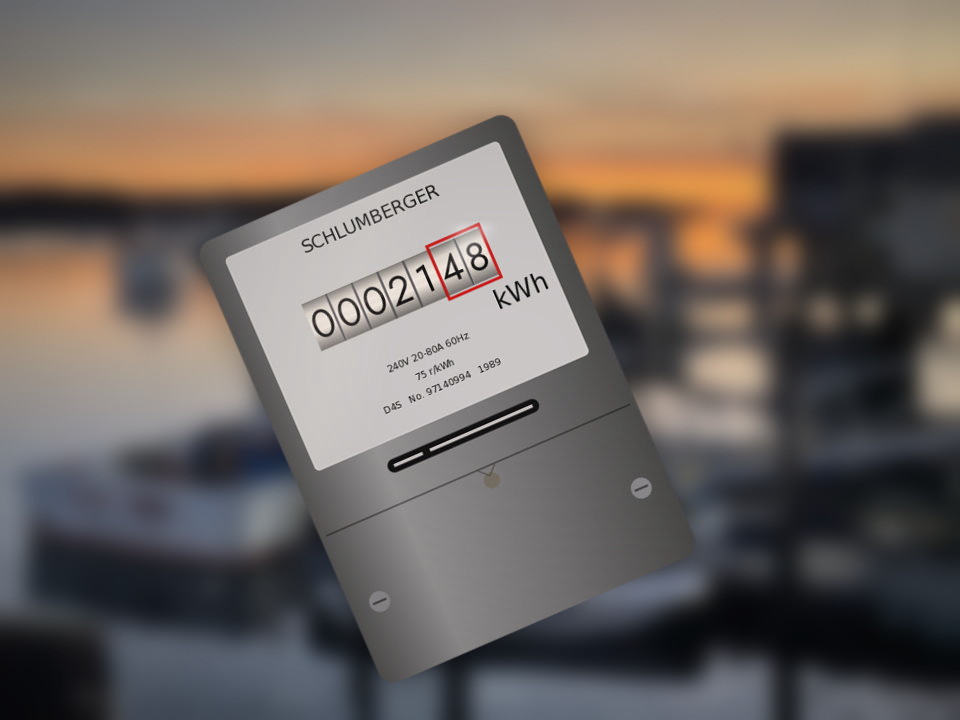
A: 21.48kWh
